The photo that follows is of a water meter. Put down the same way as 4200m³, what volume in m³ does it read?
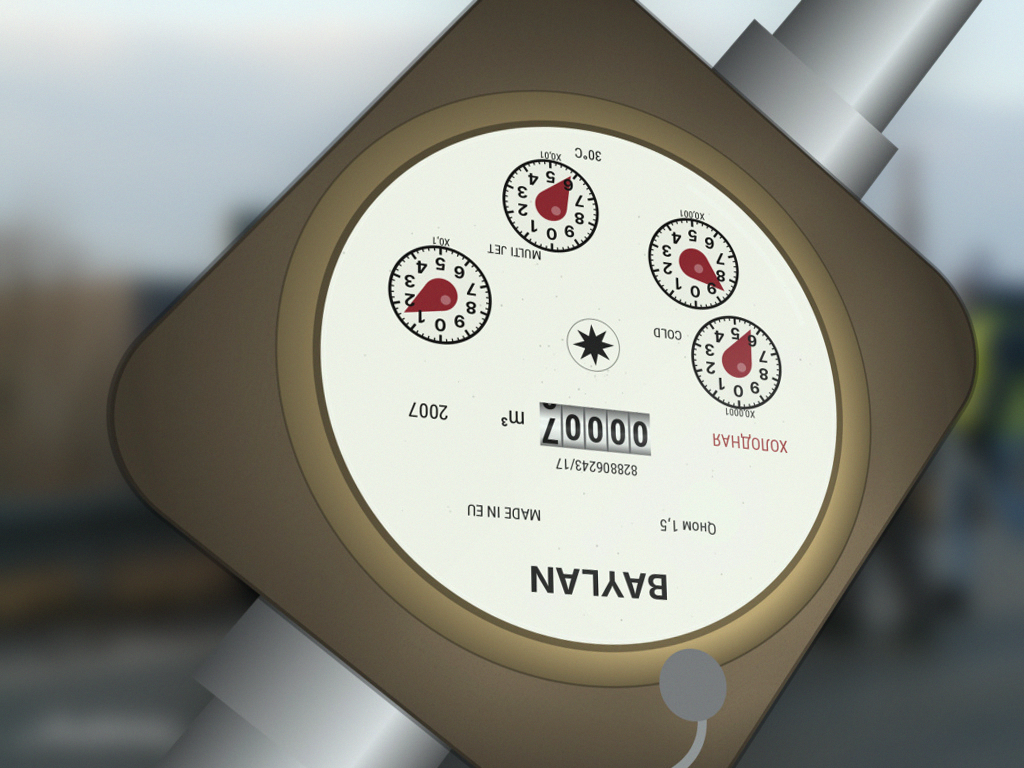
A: 7.1585m³
